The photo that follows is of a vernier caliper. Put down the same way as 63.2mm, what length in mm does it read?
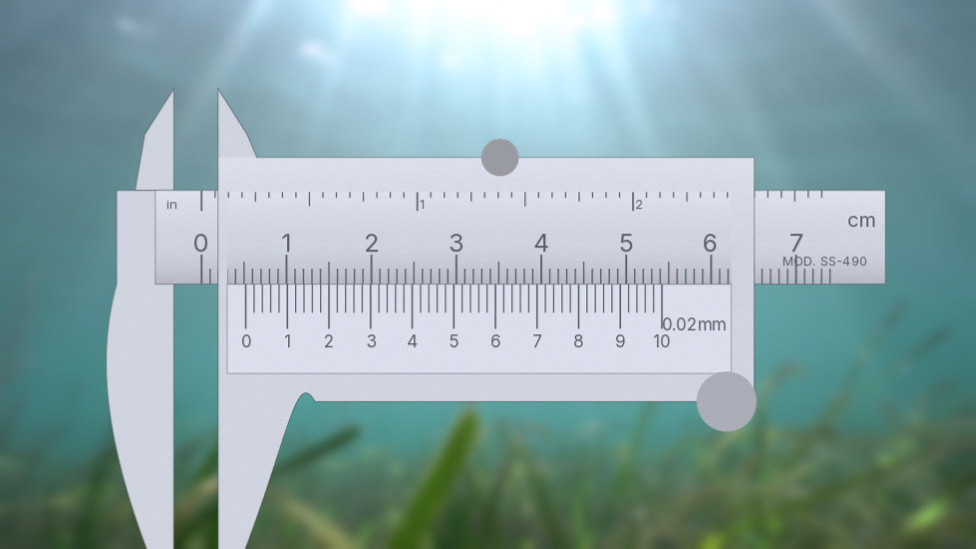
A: 5.2mm
